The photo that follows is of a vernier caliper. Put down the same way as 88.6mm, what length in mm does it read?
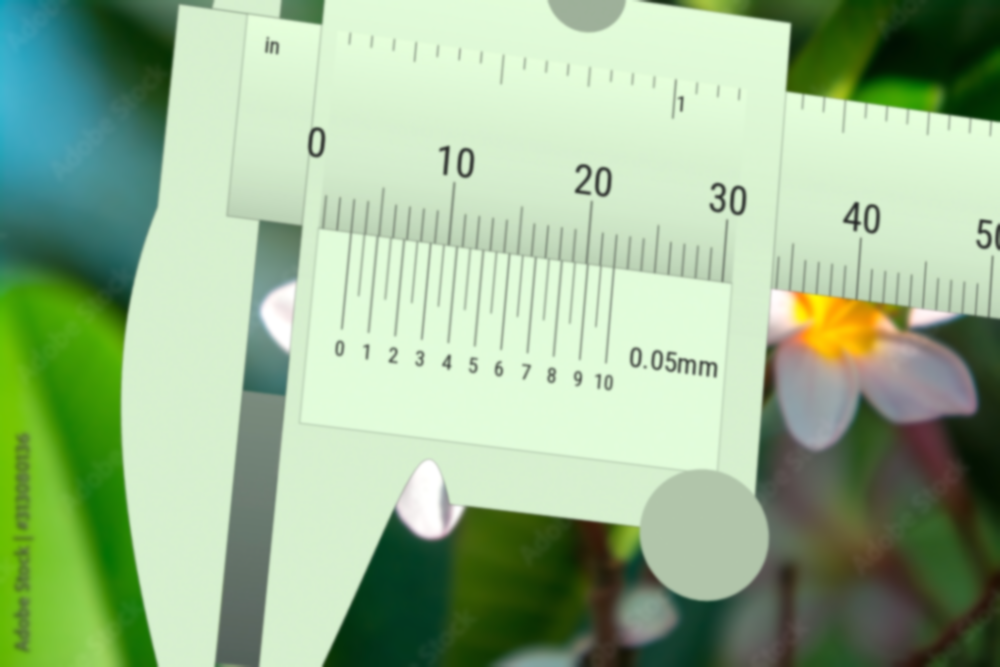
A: 3.0mm
